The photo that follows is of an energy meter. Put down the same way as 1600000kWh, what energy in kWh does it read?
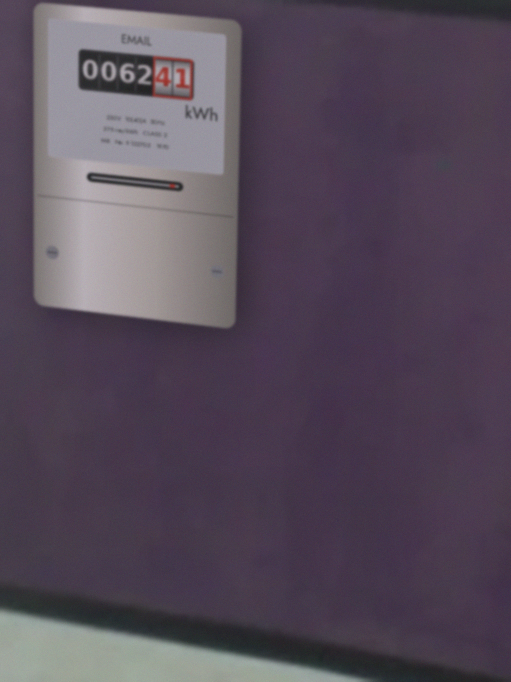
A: 62.41kWh
